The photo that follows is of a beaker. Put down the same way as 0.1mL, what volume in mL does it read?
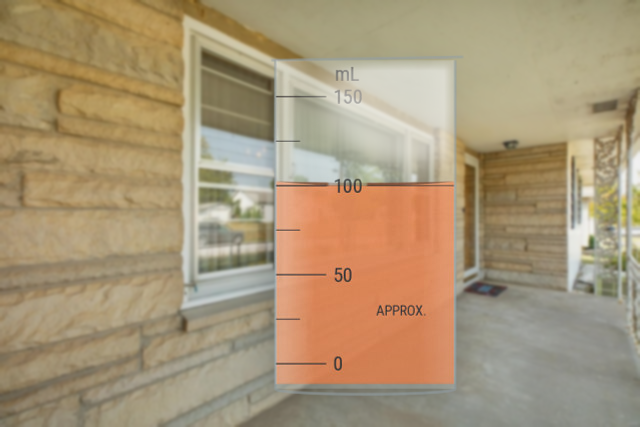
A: 100mL
